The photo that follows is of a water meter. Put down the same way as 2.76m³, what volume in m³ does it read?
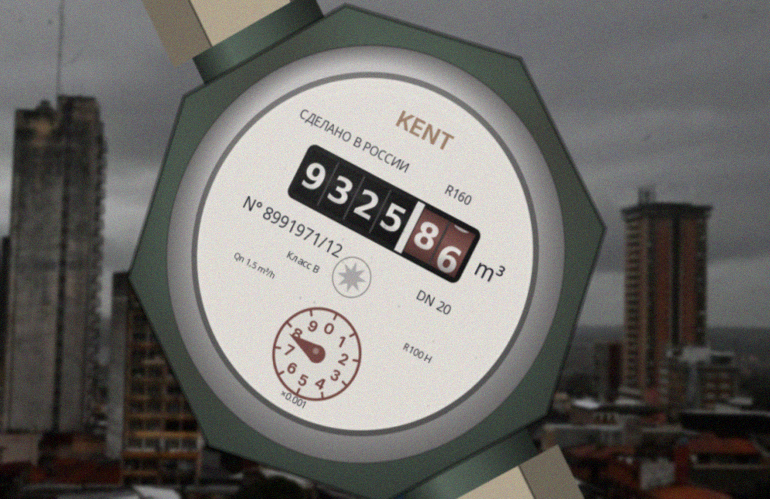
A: 9325.857m³
